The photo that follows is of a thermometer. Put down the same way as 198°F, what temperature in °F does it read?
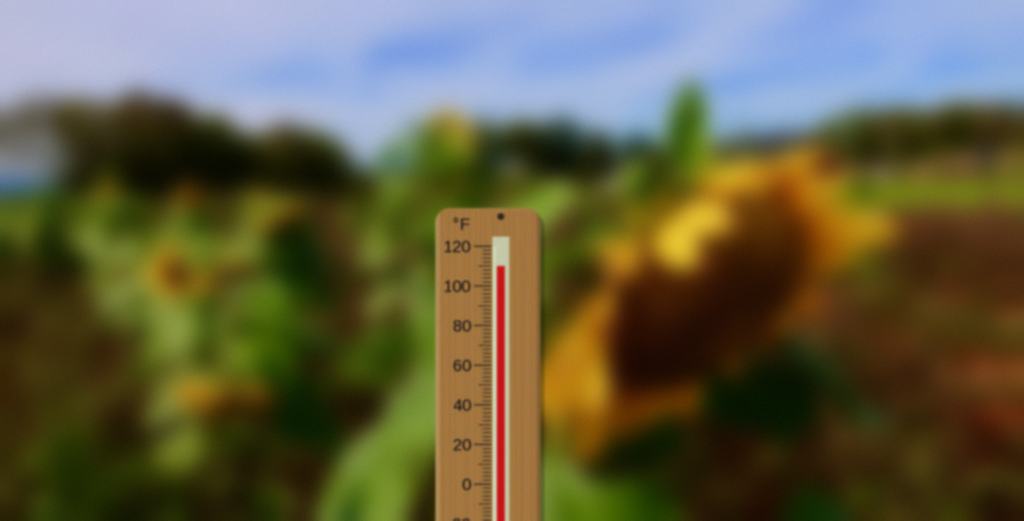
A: 110°F
